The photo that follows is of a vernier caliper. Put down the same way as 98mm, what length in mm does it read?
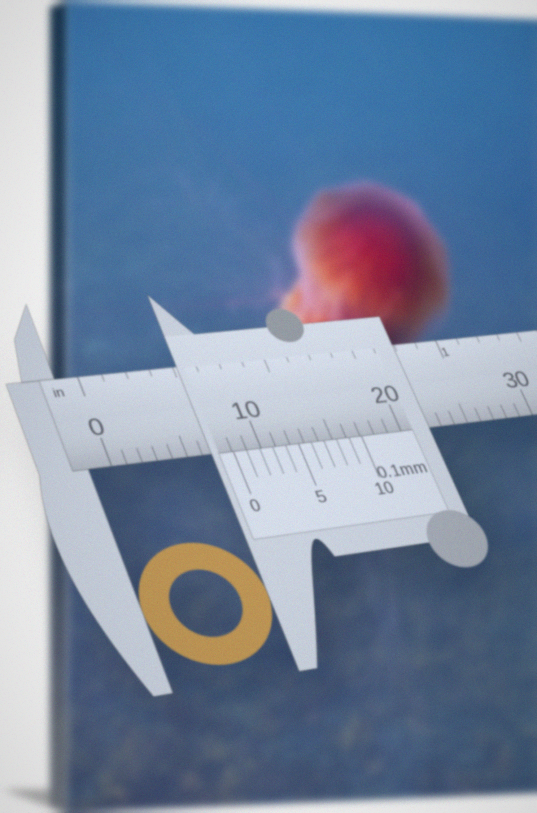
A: 8.1mm
